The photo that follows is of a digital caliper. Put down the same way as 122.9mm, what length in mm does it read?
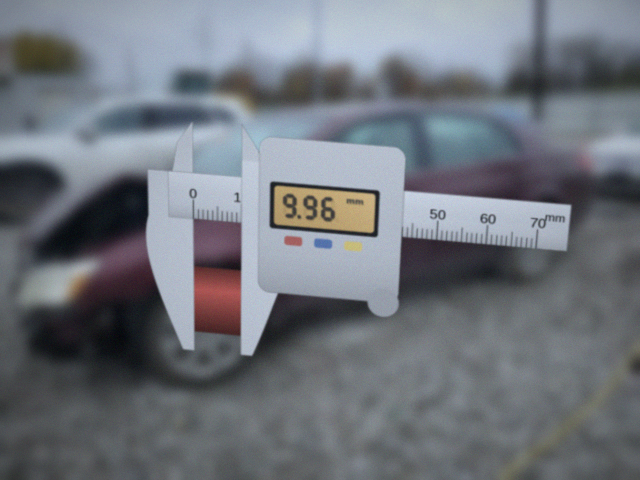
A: 9.96mm
